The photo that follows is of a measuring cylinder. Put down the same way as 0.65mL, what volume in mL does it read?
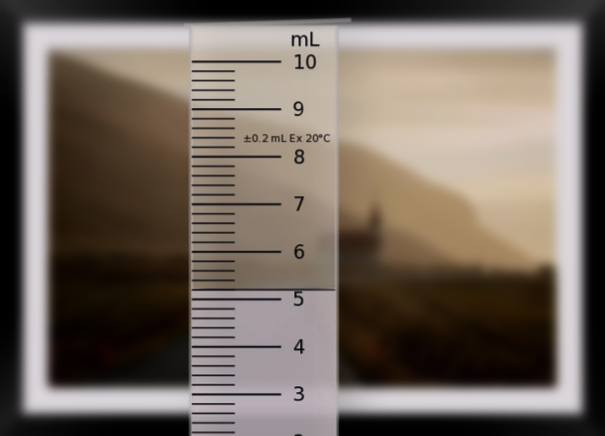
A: 5.2mL
